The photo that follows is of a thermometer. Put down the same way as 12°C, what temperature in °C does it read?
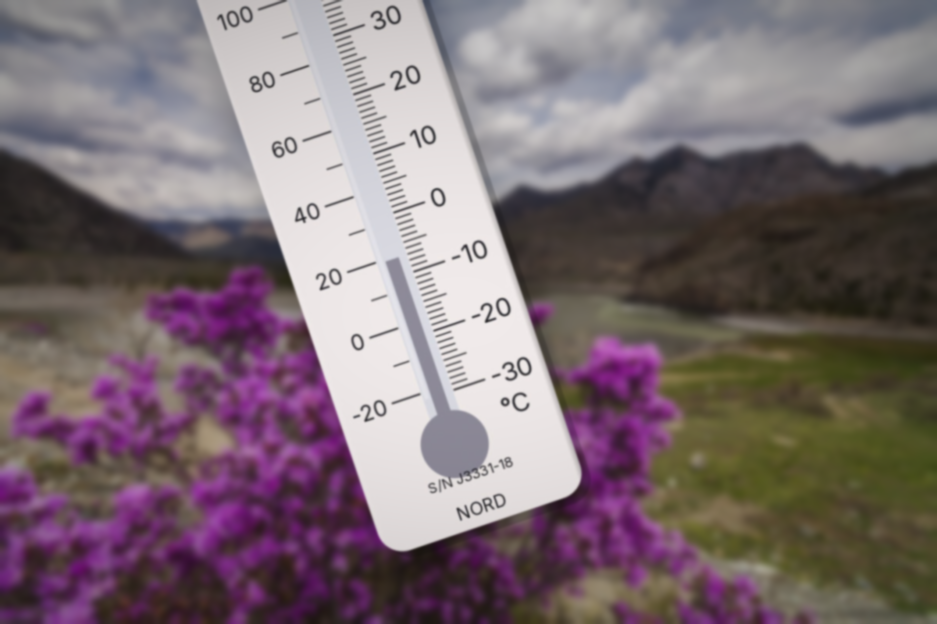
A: -7°C
